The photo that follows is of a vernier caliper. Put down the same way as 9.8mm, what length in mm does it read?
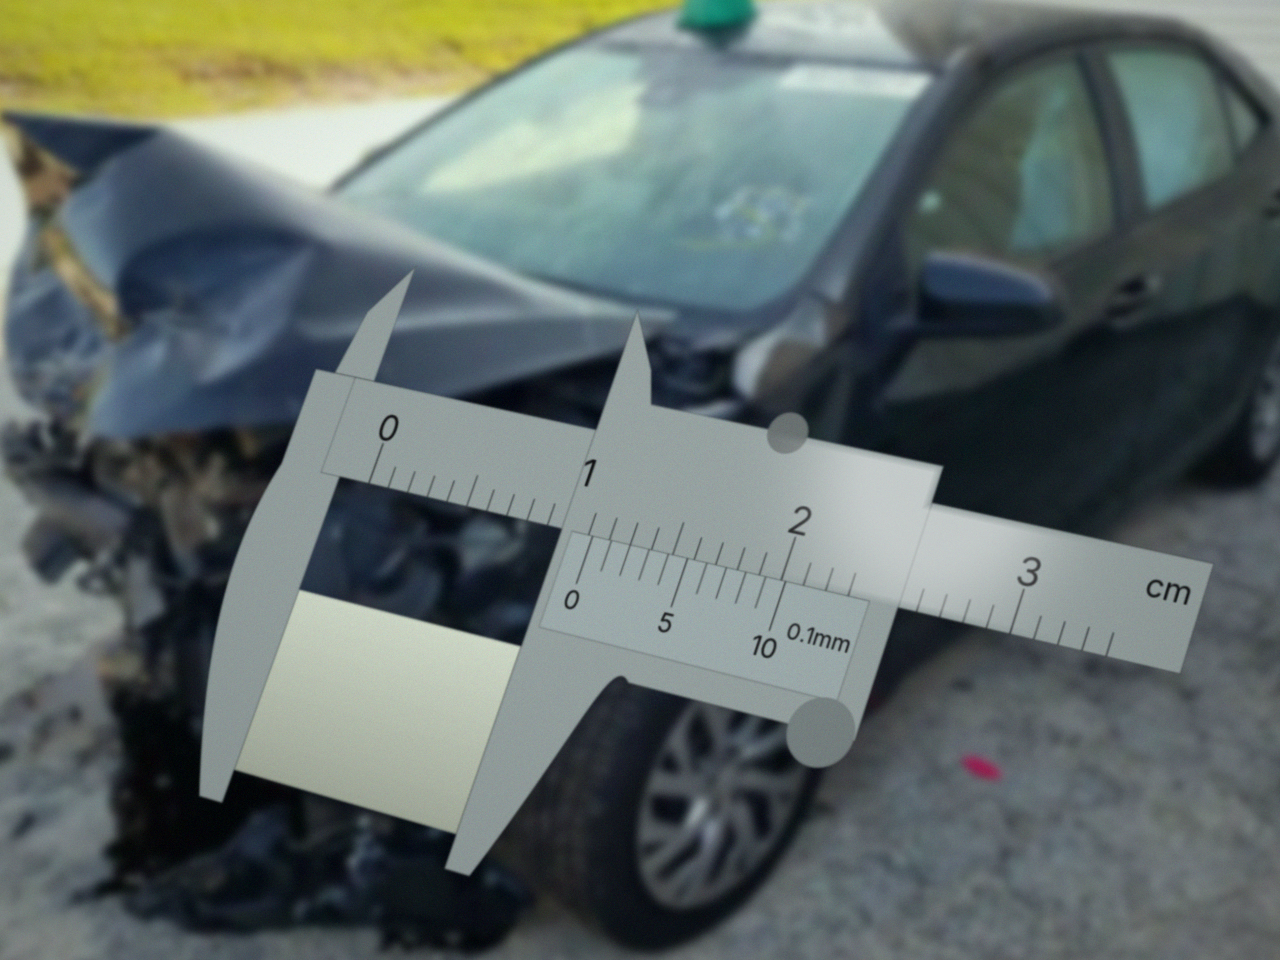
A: 11.2mm
